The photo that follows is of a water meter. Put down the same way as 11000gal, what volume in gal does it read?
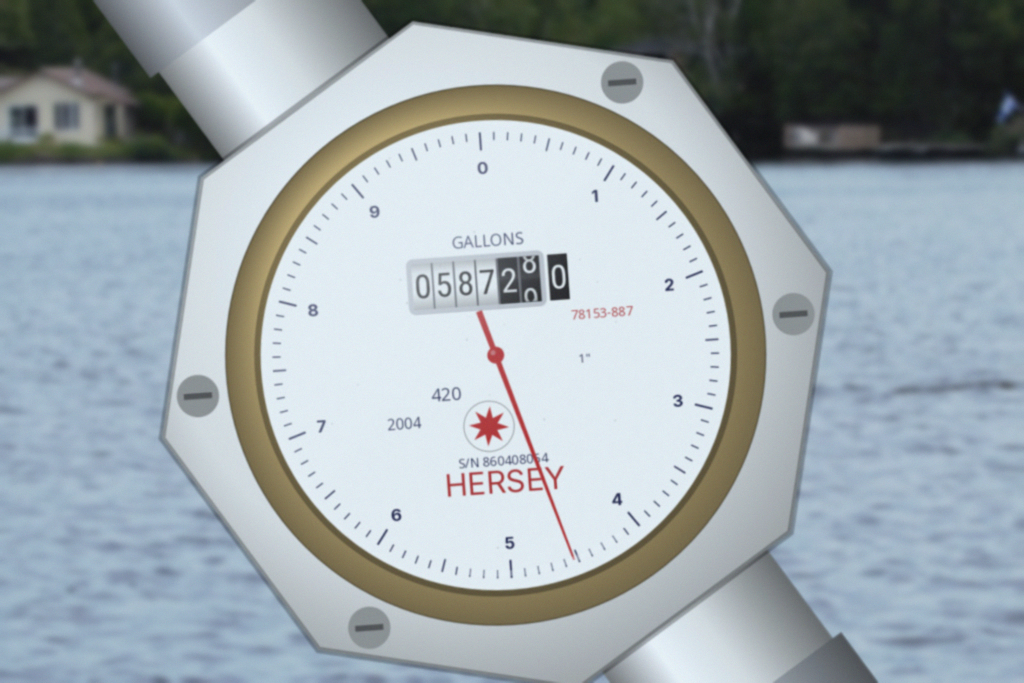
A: 587284.5gal
